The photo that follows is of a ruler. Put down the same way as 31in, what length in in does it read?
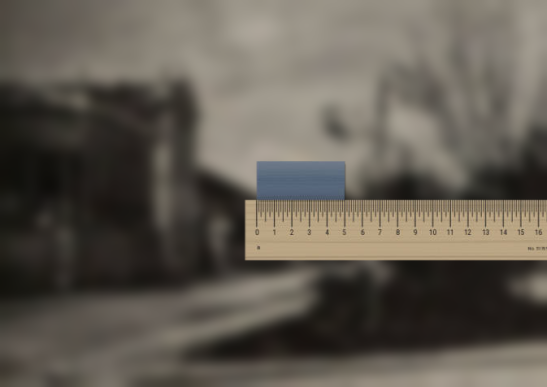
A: 5in
